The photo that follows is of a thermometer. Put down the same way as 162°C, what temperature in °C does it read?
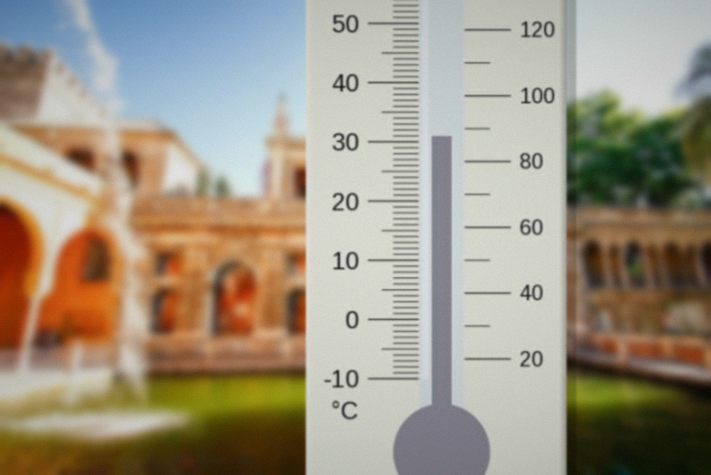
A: 31°C
